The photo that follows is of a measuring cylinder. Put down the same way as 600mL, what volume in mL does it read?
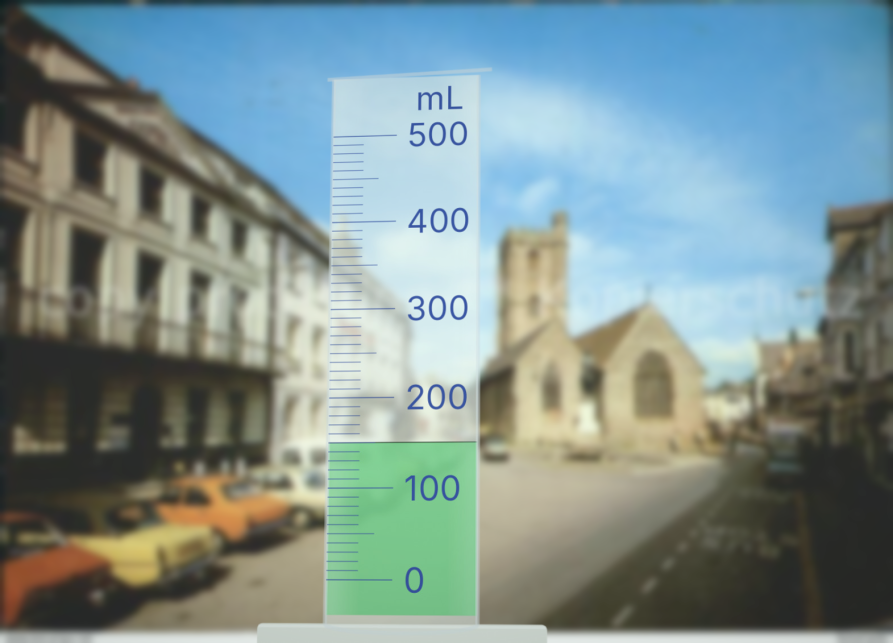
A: 150mL
